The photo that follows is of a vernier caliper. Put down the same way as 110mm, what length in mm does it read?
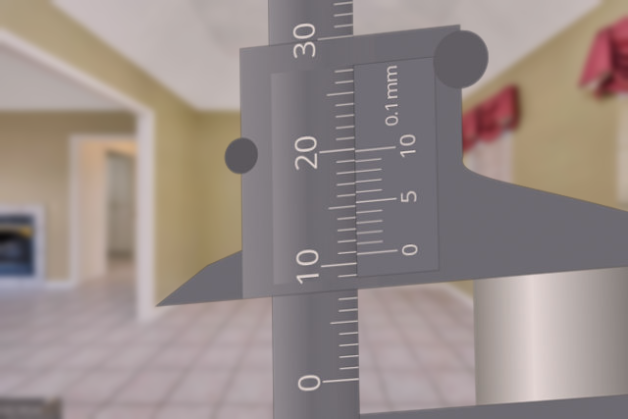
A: 10.8mm
